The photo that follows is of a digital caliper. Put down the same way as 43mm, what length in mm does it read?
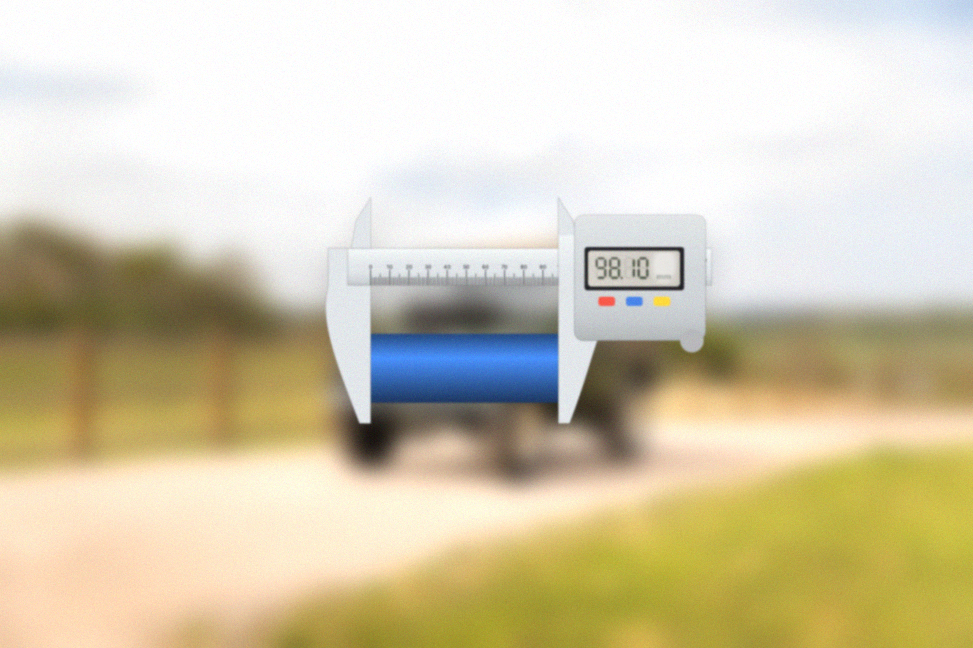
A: 98.10mm
